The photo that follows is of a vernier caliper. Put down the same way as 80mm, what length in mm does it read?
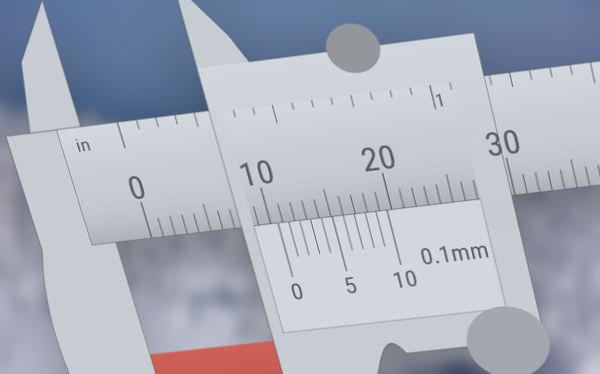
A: 10.6mm
